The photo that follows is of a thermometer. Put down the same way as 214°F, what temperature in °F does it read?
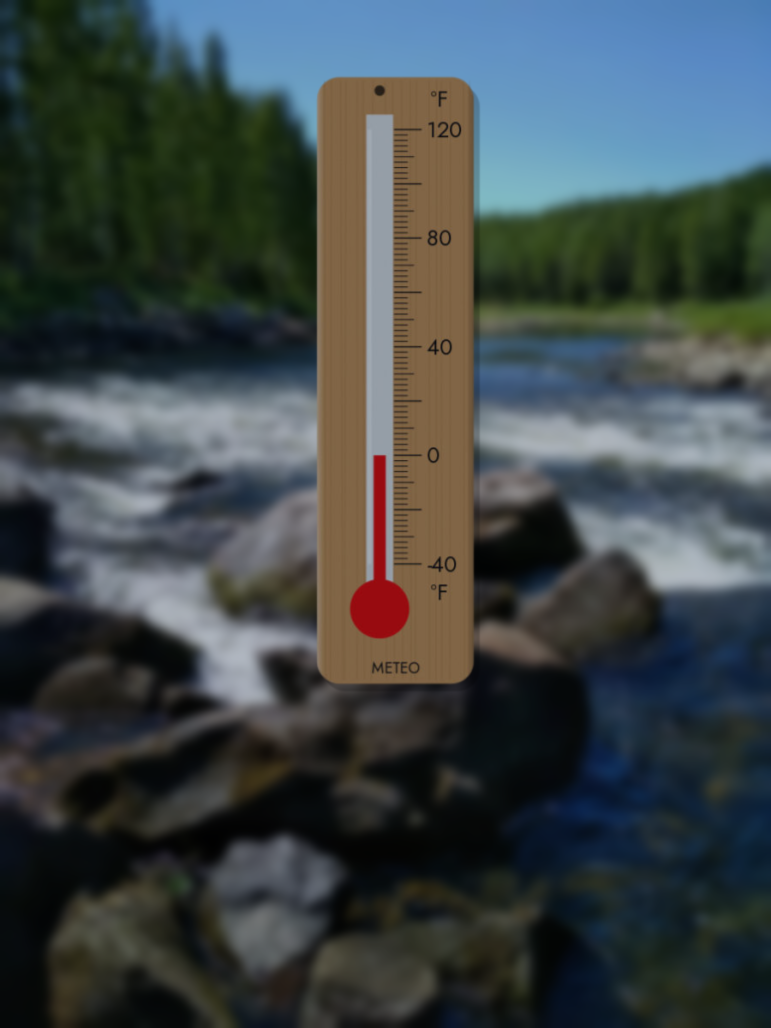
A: 0°F
